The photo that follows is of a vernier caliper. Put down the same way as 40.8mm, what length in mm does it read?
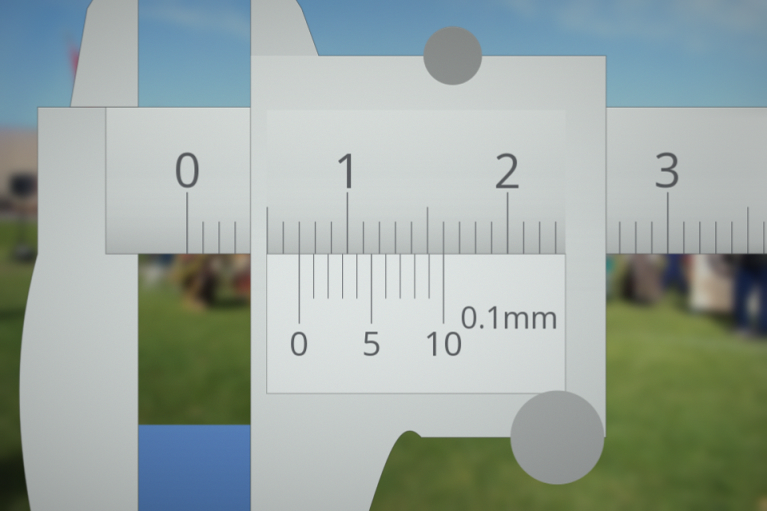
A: 7.0mm
